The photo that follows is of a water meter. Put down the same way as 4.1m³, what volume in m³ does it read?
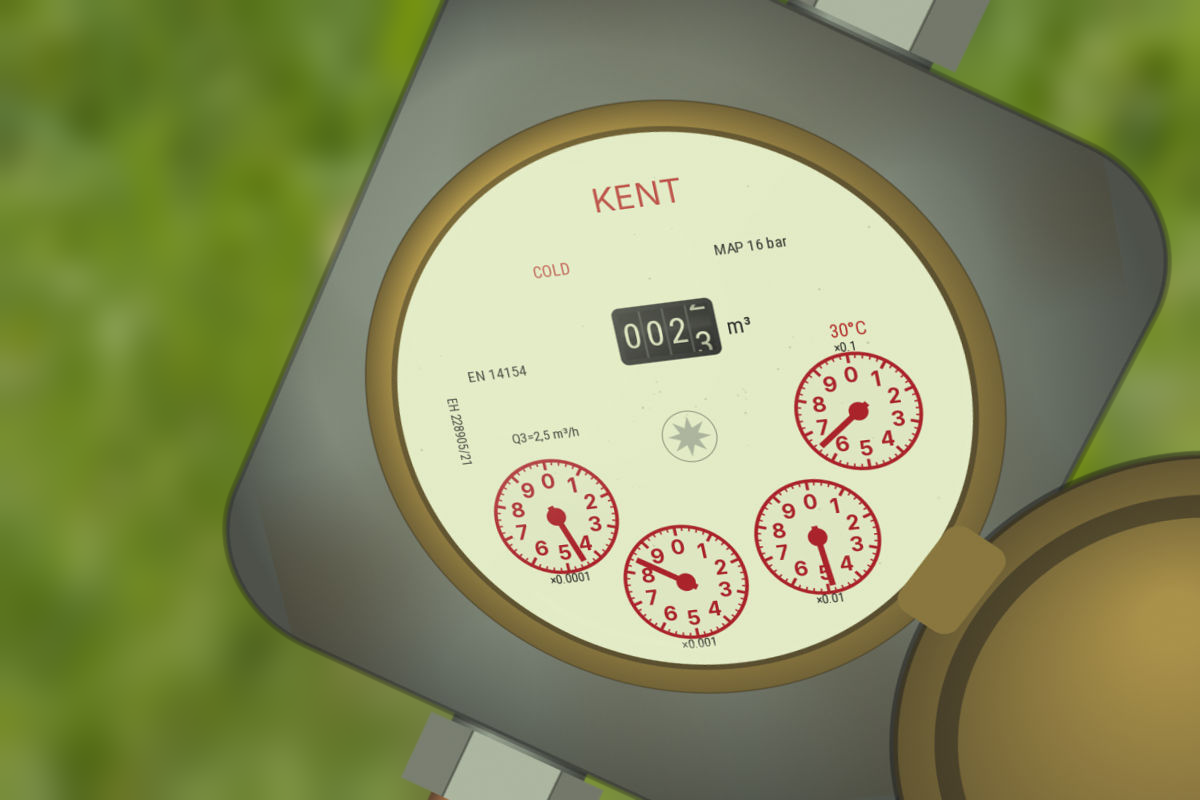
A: 22.6484m³
